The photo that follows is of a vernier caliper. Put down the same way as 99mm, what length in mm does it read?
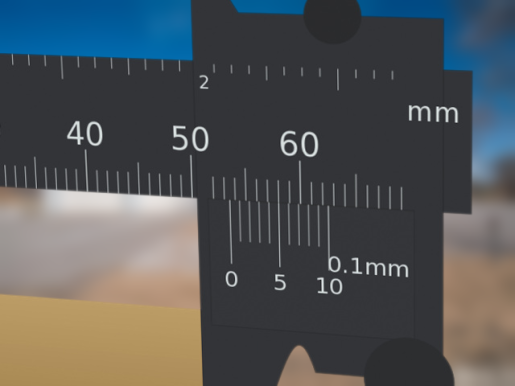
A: 53.5mm
